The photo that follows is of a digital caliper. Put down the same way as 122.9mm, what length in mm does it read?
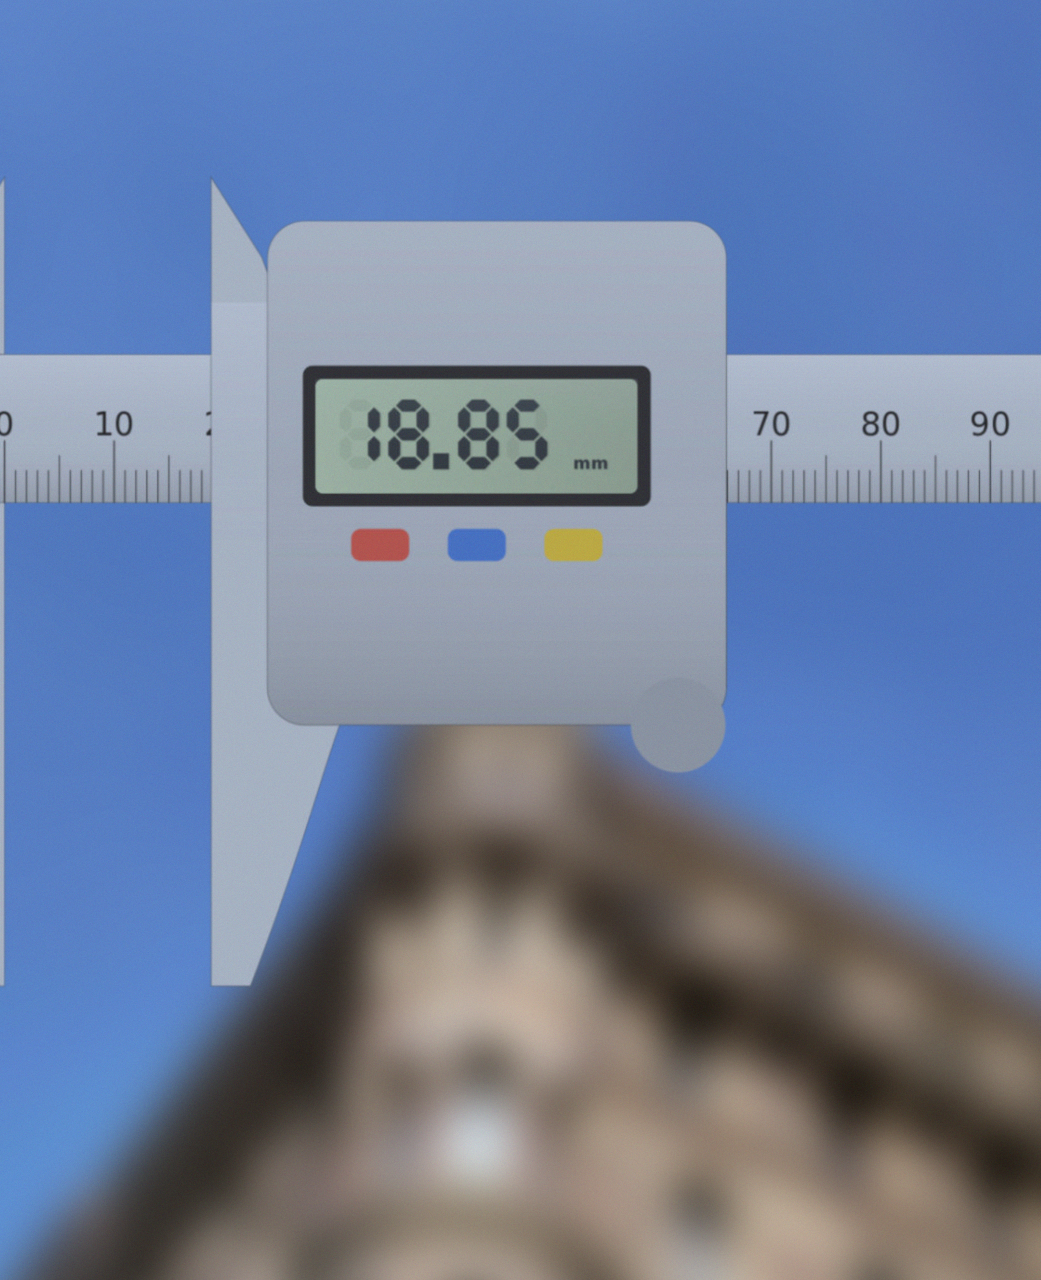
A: 18.85mm
